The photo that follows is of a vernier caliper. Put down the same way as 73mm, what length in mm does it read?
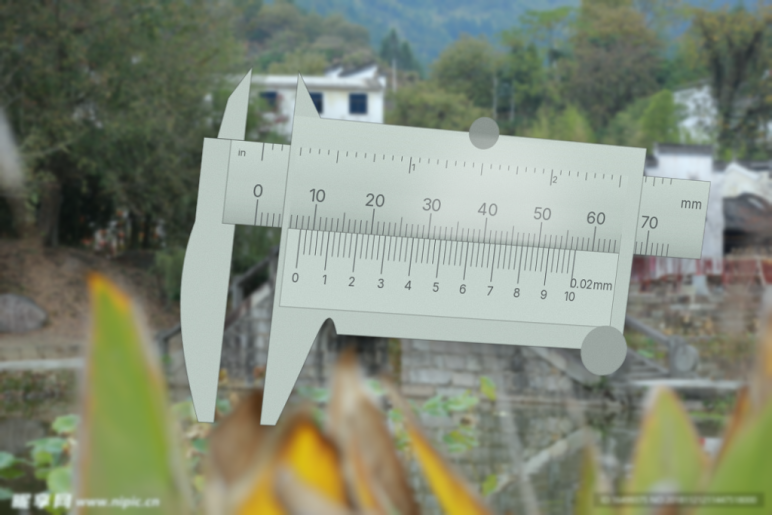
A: 7.8mm
